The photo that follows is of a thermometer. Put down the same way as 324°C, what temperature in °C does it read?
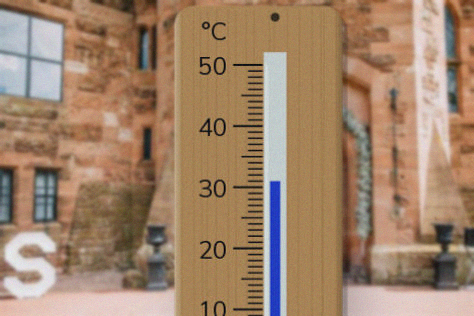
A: 31°C
